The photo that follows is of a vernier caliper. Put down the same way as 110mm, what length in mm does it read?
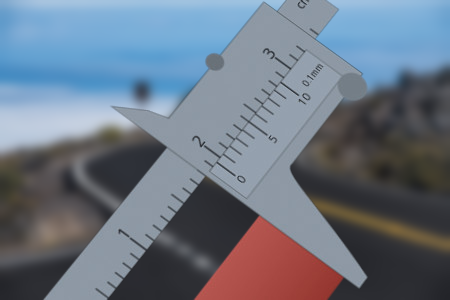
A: 19.5mm
